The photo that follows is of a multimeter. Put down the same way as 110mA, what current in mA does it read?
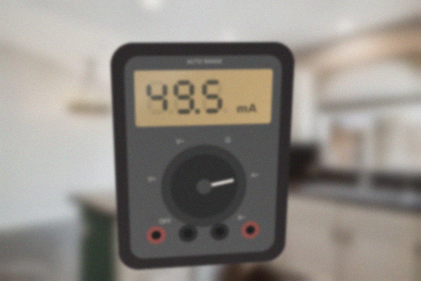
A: 49.5mA
